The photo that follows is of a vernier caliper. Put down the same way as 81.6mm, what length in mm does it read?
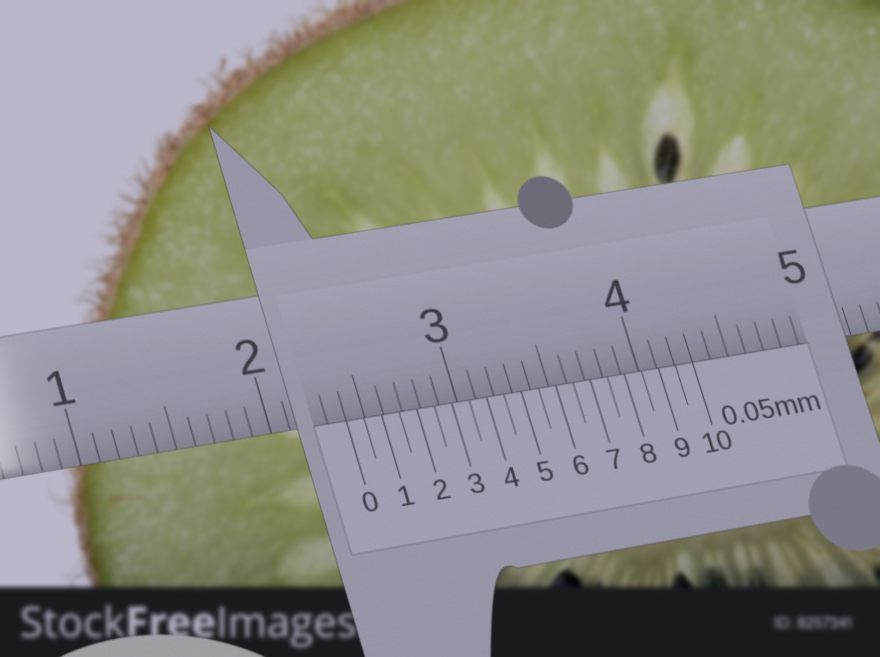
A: 24.0mm
